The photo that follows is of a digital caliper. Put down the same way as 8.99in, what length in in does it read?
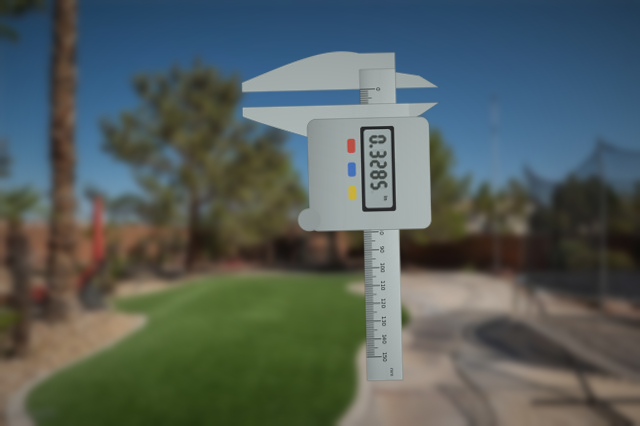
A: 0.3285in
